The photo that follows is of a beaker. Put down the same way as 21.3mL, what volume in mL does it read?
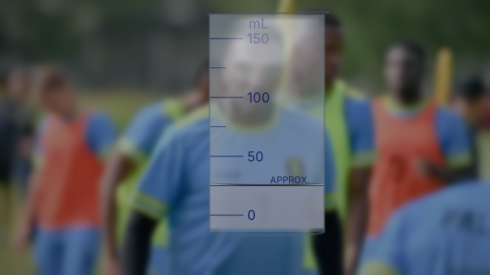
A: 25mL
